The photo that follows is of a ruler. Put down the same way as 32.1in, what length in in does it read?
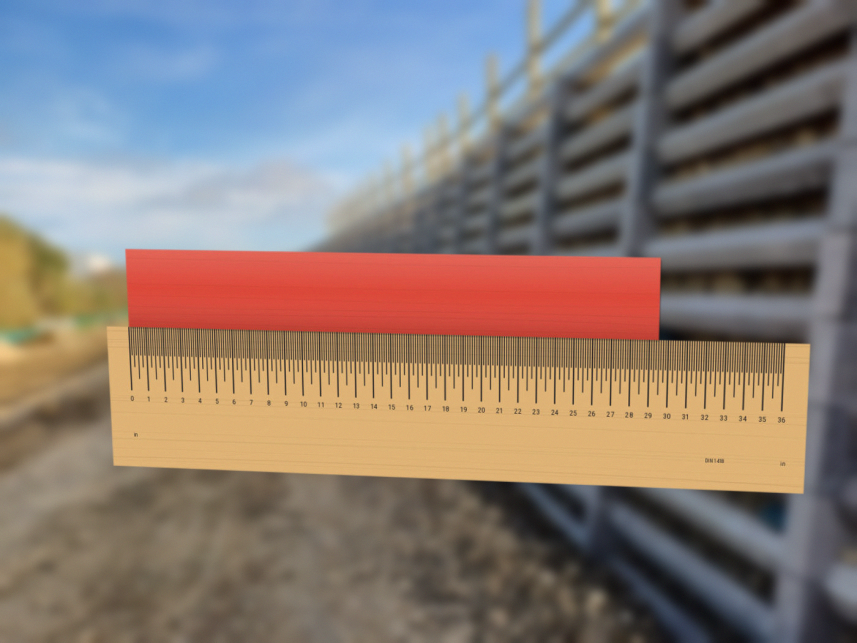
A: 29.5in
